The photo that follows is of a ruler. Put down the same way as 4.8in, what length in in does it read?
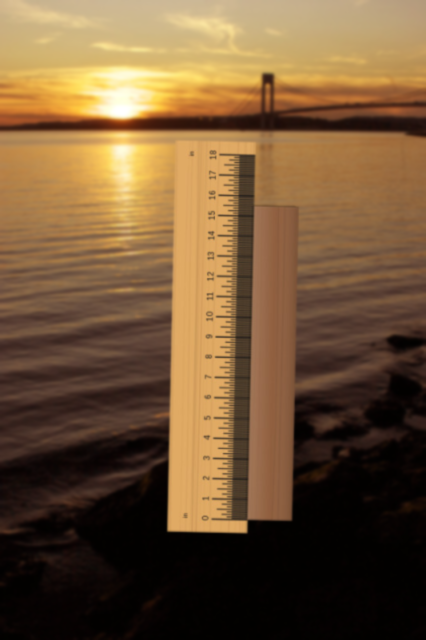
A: 15.5in
